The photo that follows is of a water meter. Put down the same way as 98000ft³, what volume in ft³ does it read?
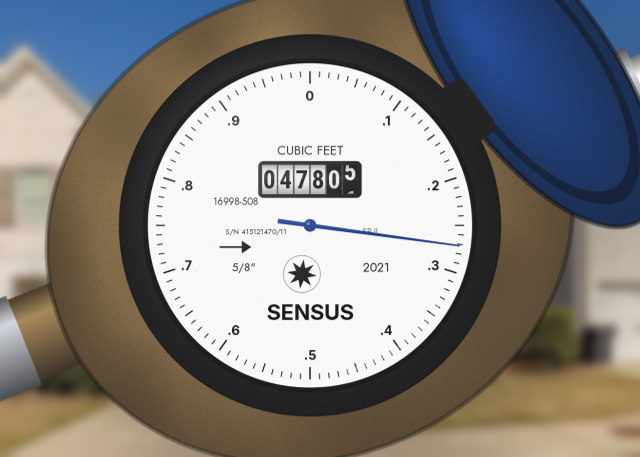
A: 47805.27ft³
